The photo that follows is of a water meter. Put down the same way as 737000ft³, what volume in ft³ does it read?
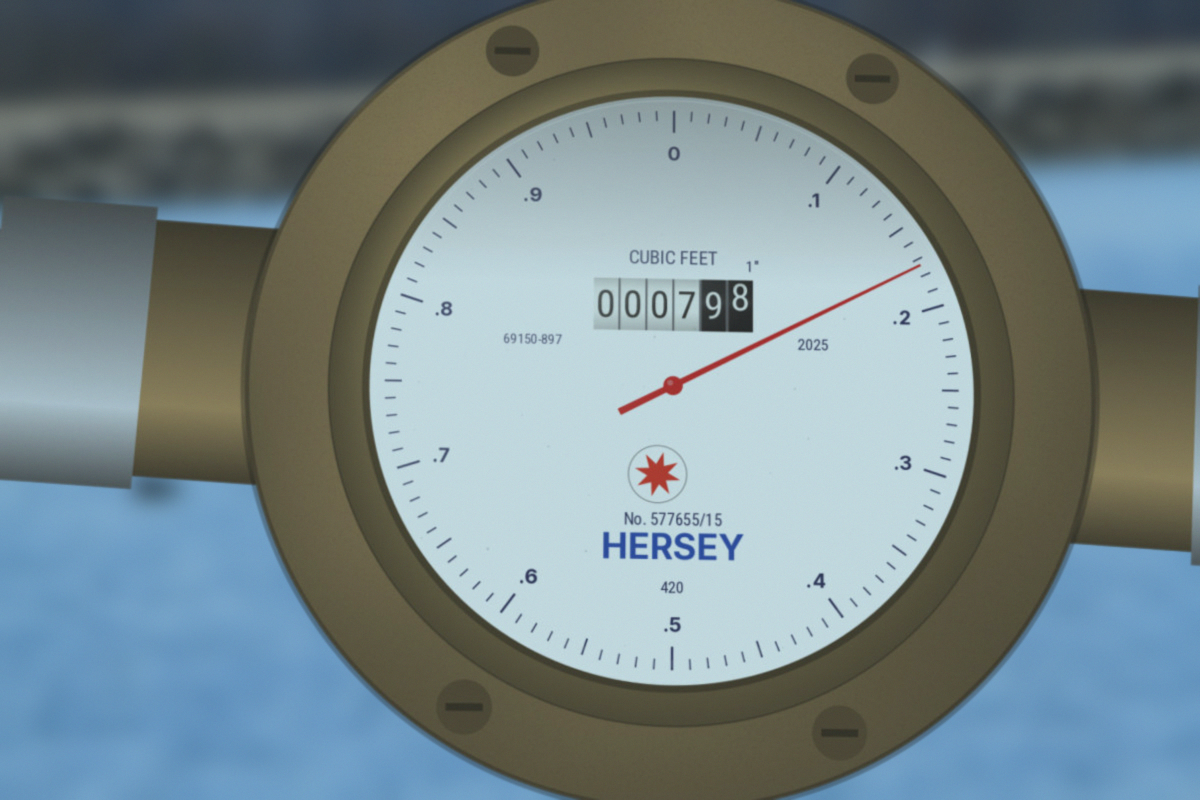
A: 798.17ft³
